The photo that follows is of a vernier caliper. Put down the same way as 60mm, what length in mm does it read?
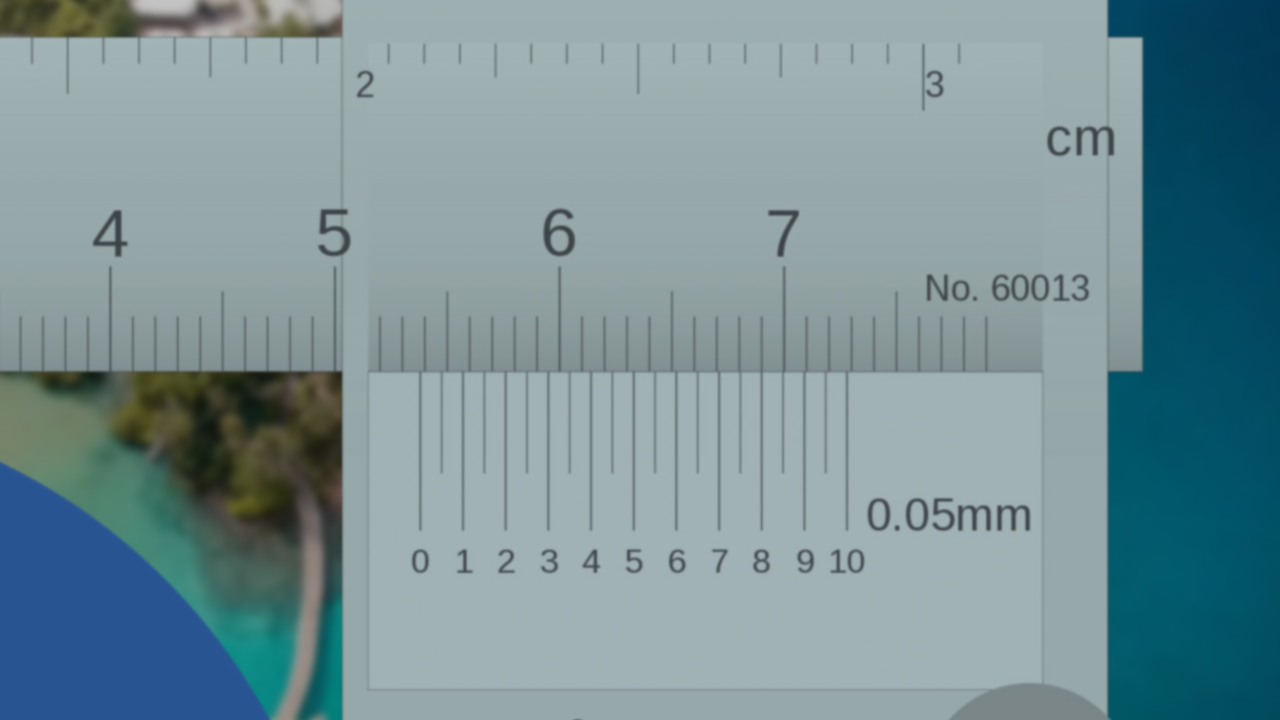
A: 53.8mm
